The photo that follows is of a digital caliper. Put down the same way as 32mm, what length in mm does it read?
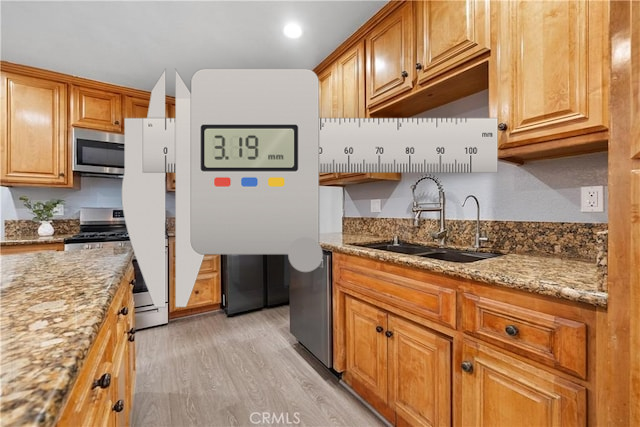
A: 3.19mm
